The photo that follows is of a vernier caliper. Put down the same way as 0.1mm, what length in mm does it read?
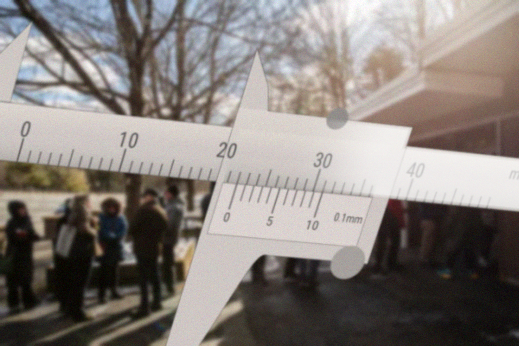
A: 22.0mm
